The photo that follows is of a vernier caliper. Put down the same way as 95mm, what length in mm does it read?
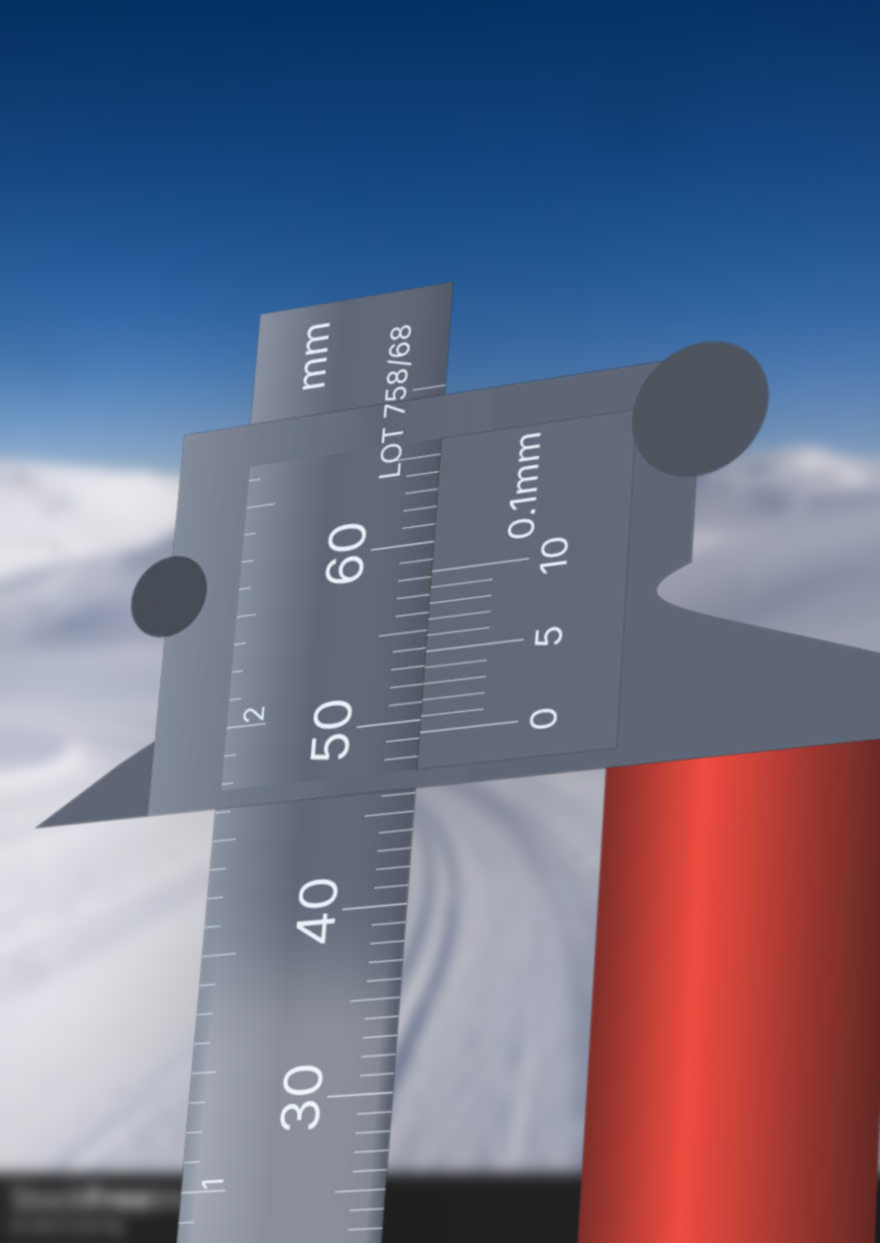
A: 49.3mm
